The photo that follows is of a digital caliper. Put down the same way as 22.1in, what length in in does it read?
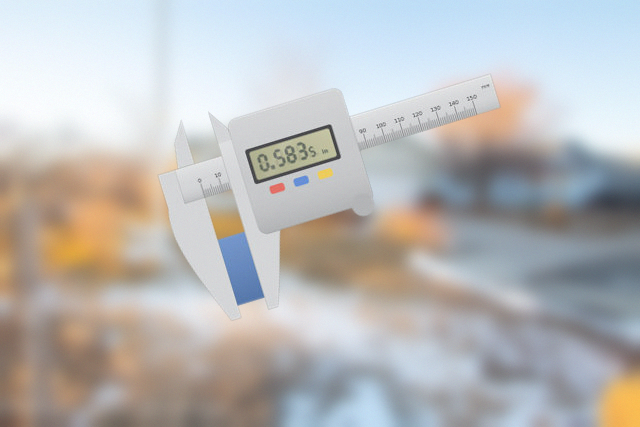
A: 0.5835in
